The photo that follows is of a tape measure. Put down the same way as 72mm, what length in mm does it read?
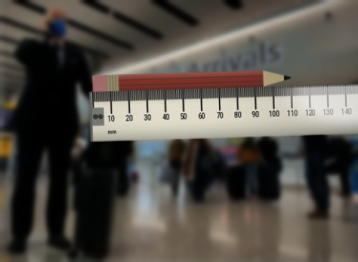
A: 110mm
